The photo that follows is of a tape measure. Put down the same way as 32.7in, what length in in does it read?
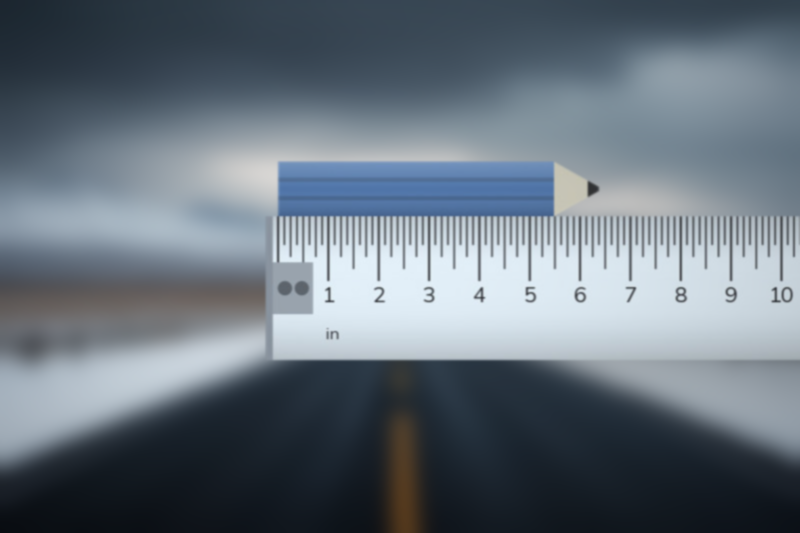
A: 6.375in
